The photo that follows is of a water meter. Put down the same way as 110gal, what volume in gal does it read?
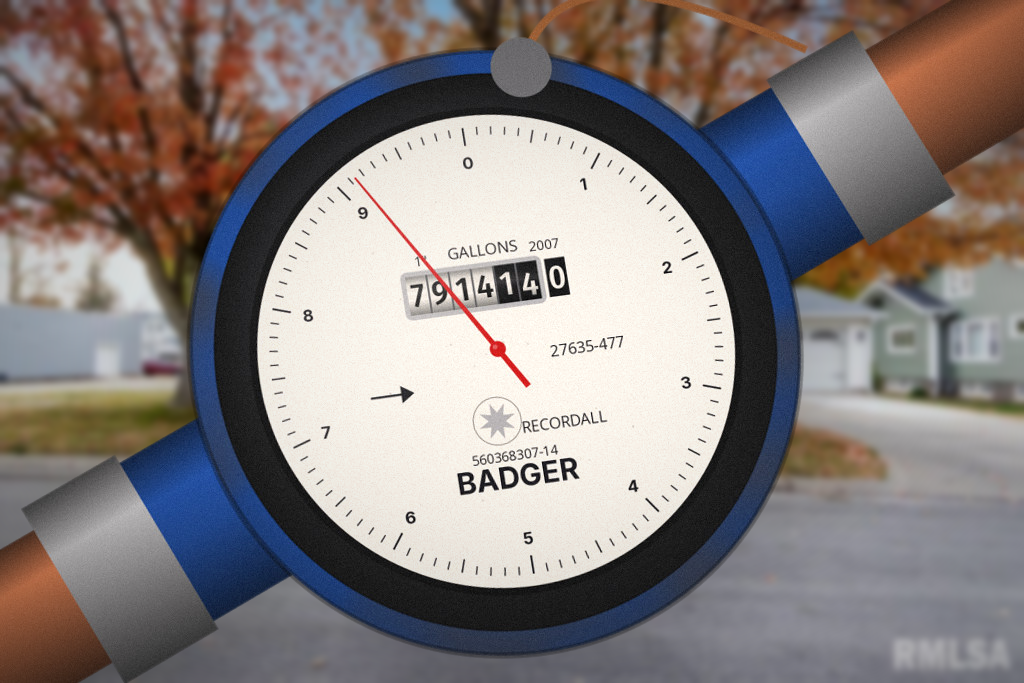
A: 7914139.1gal
